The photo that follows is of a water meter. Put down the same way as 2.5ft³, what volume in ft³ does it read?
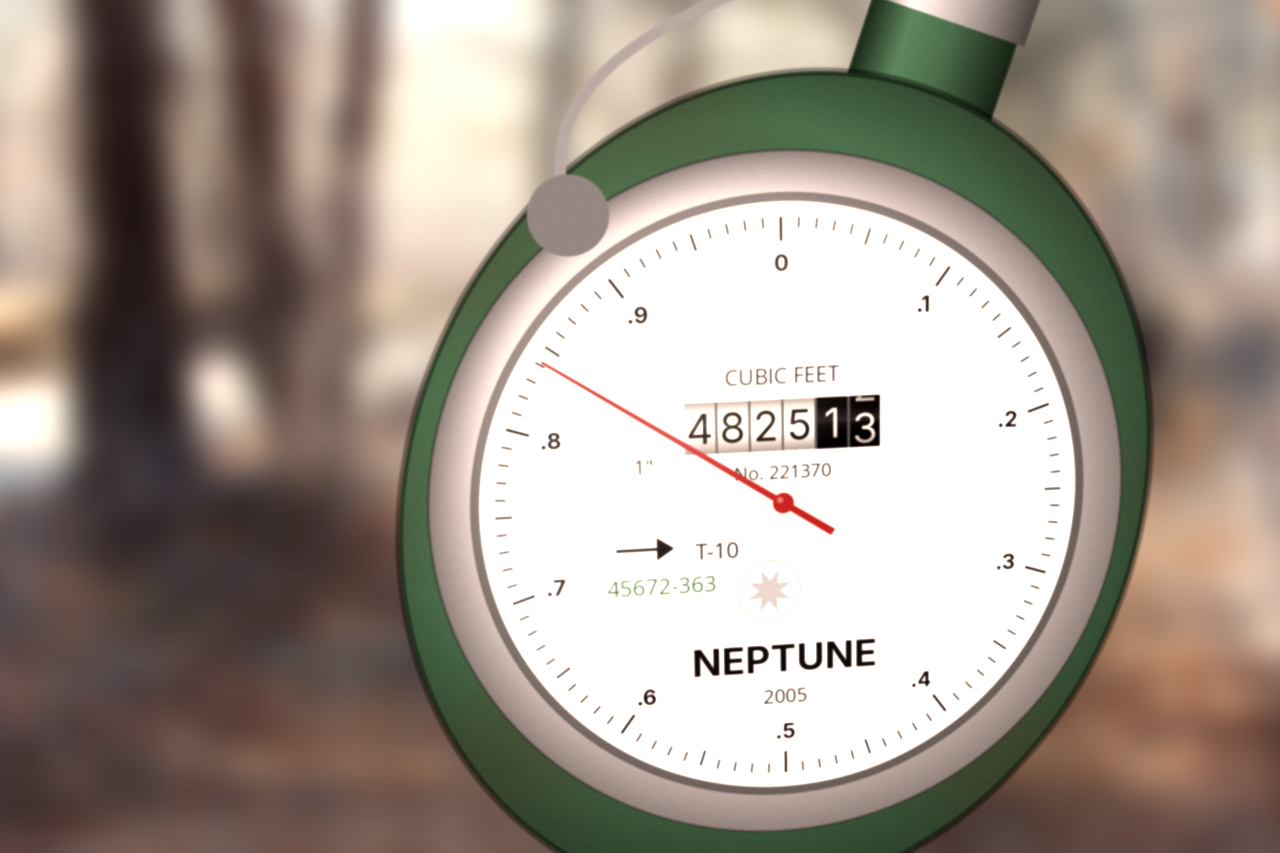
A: 482512.84ft³
